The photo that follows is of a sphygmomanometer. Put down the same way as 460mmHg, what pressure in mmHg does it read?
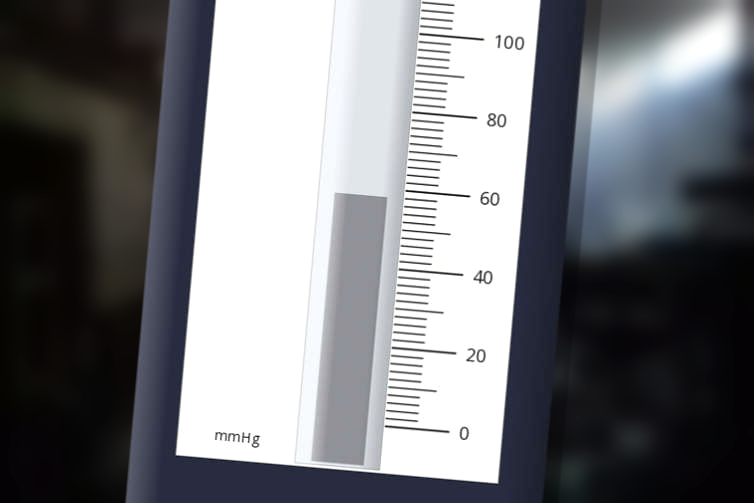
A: 58mmHg
